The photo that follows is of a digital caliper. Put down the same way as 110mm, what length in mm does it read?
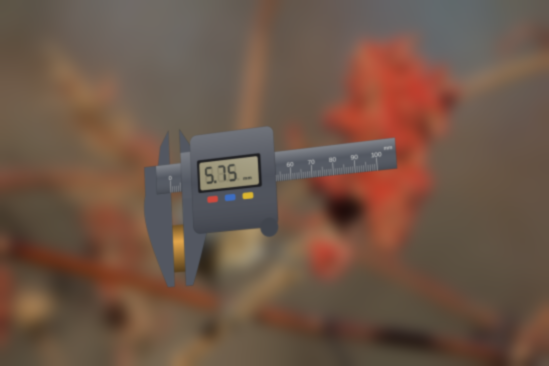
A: 5.75mm
